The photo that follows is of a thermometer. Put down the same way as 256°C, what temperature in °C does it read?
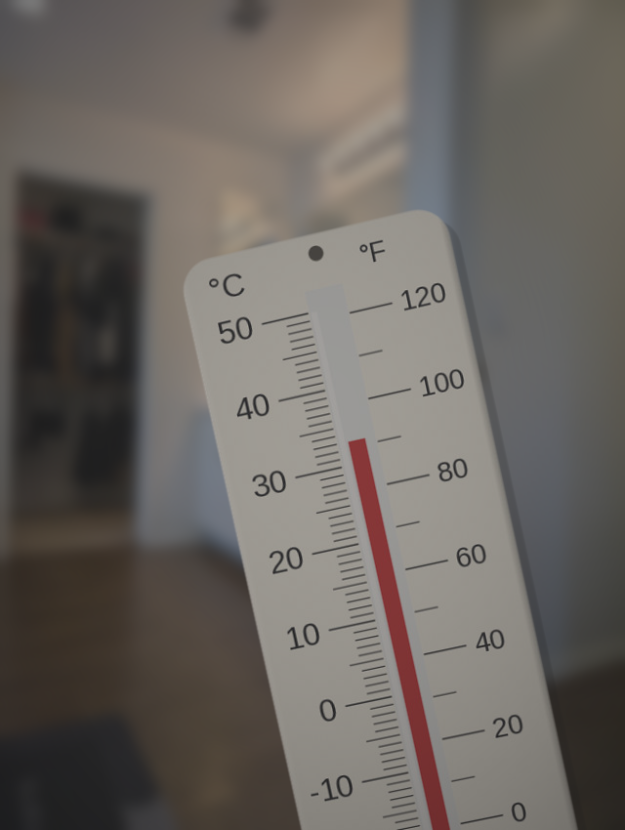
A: 33°C
